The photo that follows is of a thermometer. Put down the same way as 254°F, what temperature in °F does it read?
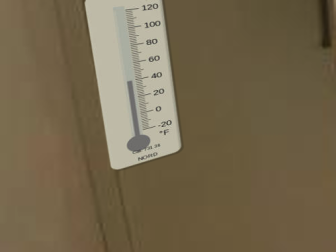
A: 40°F
